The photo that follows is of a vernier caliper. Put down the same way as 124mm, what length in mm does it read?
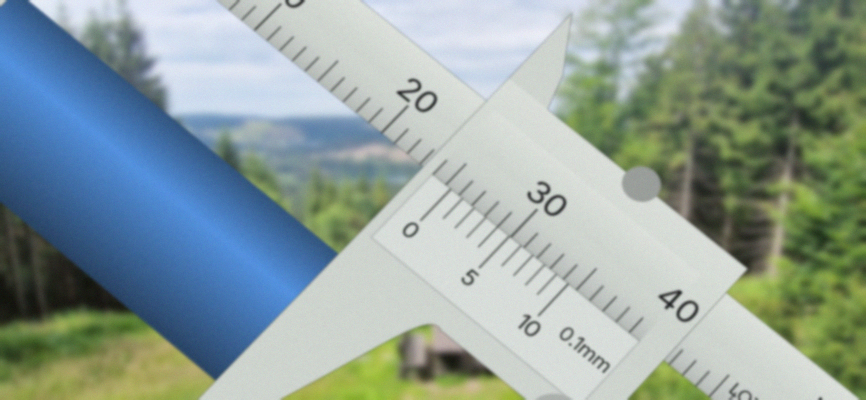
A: 25.4mm
